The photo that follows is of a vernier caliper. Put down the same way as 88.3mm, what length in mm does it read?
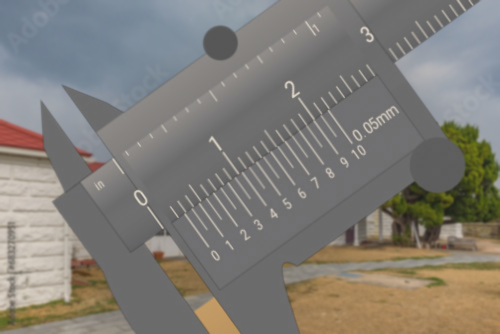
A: 2.8mm
